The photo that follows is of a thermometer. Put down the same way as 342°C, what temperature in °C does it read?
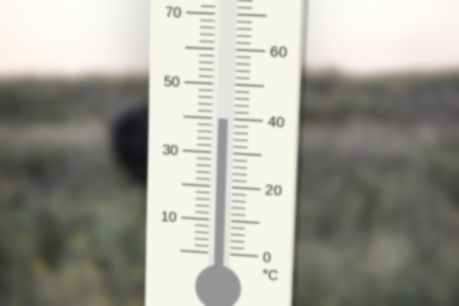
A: 40°C
